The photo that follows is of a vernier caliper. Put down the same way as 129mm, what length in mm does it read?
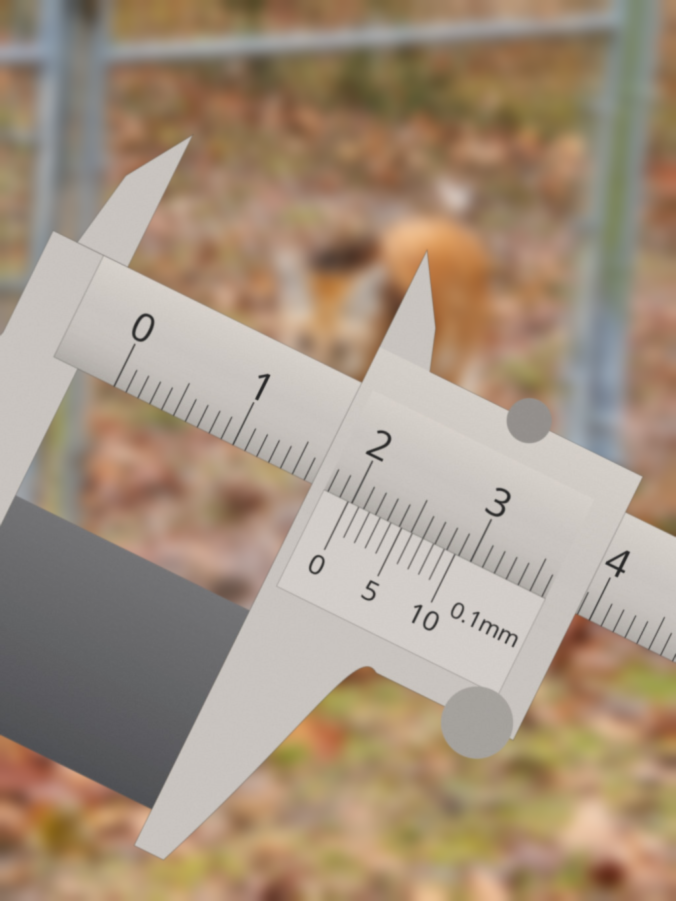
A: 19.7mm
